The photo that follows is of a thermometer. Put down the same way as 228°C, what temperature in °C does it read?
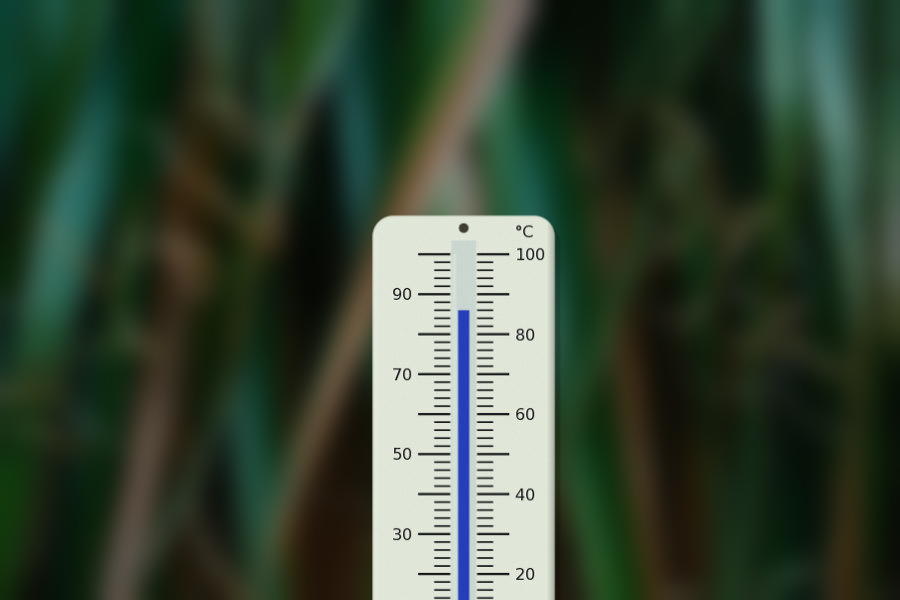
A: 86°C
